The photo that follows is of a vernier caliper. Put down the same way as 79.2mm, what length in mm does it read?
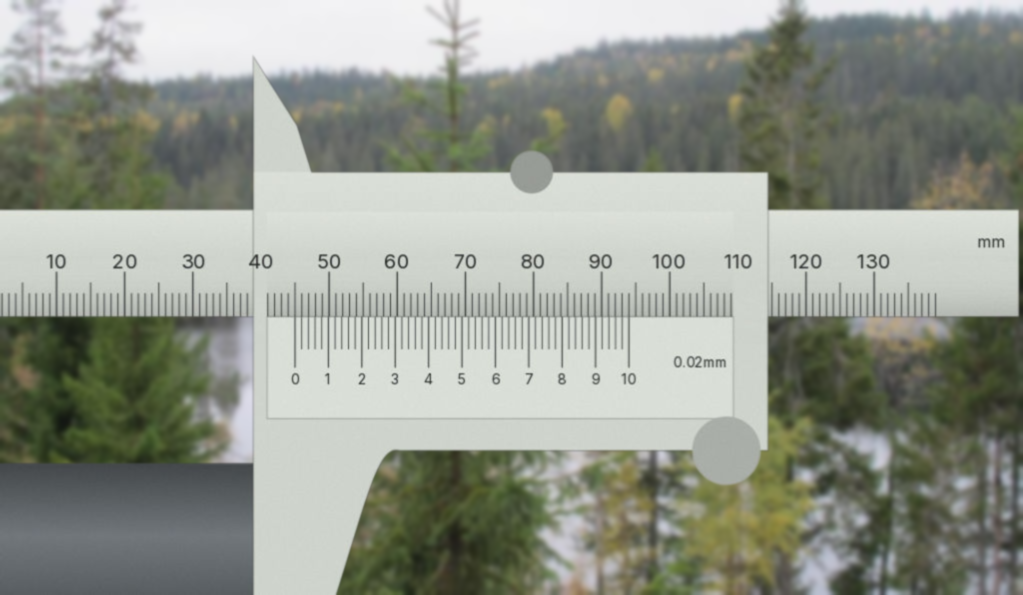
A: 45.0mm
